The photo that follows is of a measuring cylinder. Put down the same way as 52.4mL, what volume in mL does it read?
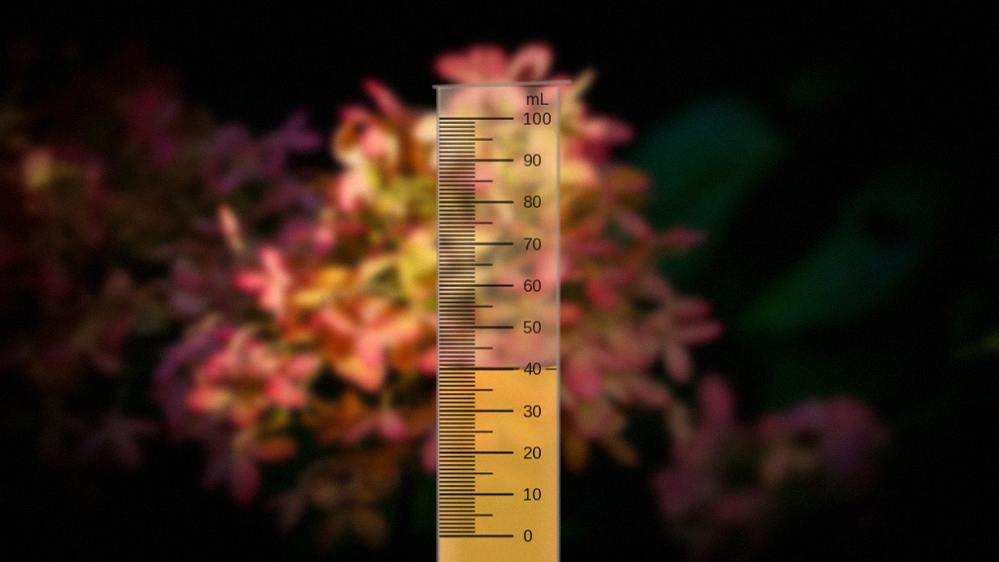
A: 40mL
